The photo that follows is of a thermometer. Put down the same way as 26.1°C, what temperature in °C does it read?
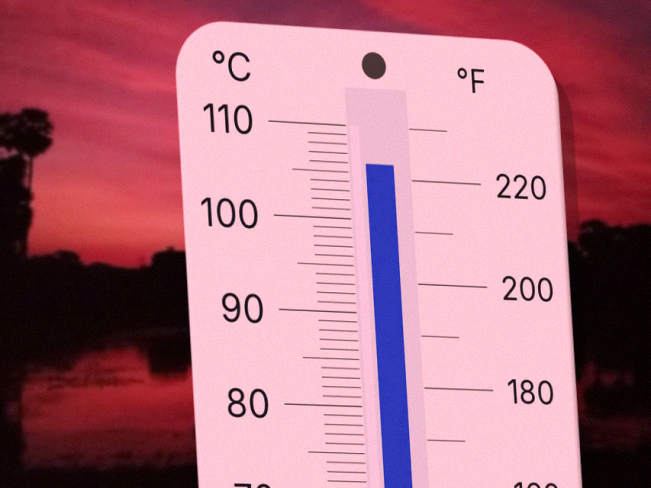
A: 106°C
